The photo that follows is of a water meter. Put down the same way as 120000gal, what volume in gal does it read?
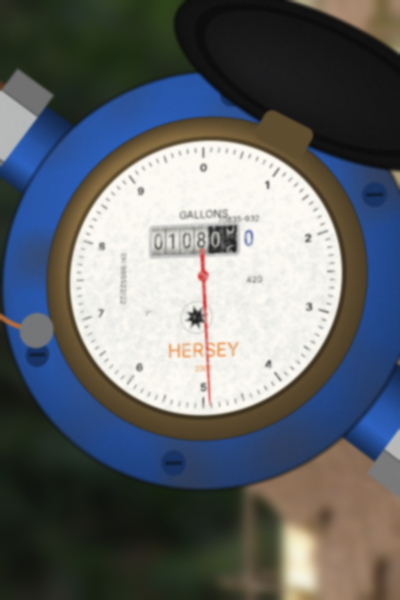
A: 108054.9gal
